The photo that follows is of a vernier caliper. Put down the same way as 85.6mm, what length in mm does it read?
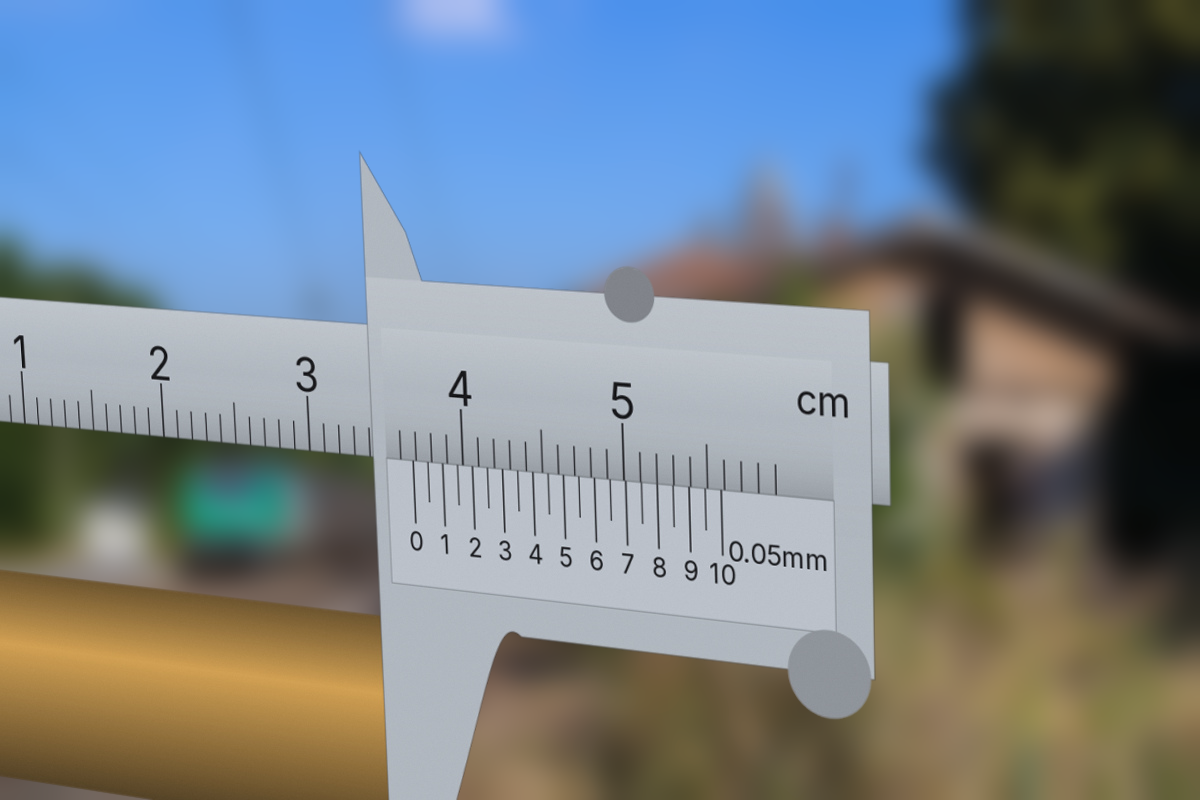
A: 36.8mm
